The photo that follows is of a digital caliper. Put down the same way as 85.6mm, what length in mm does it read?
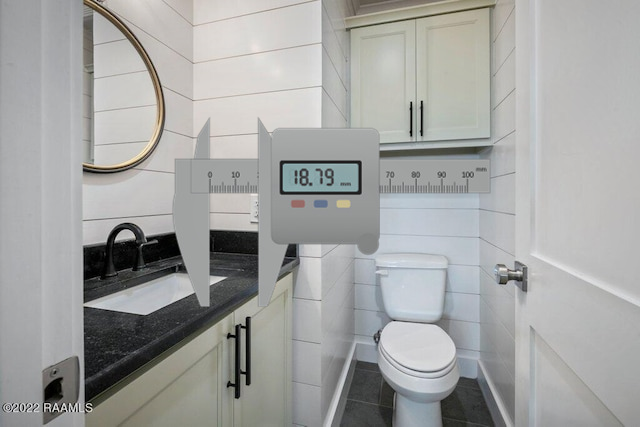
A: 18.79mm
